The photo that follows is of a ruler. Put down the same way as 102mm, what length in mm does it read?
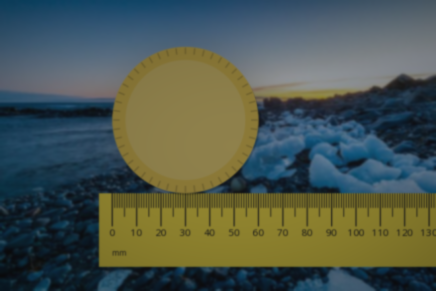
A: 60mm
